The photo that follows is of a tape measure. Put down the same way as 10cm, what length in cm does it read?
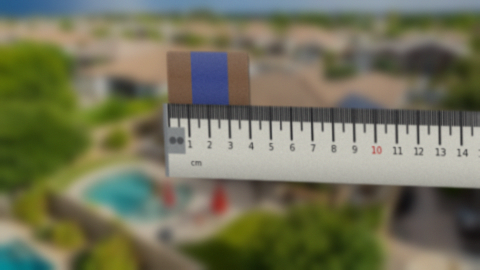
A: 4cm
